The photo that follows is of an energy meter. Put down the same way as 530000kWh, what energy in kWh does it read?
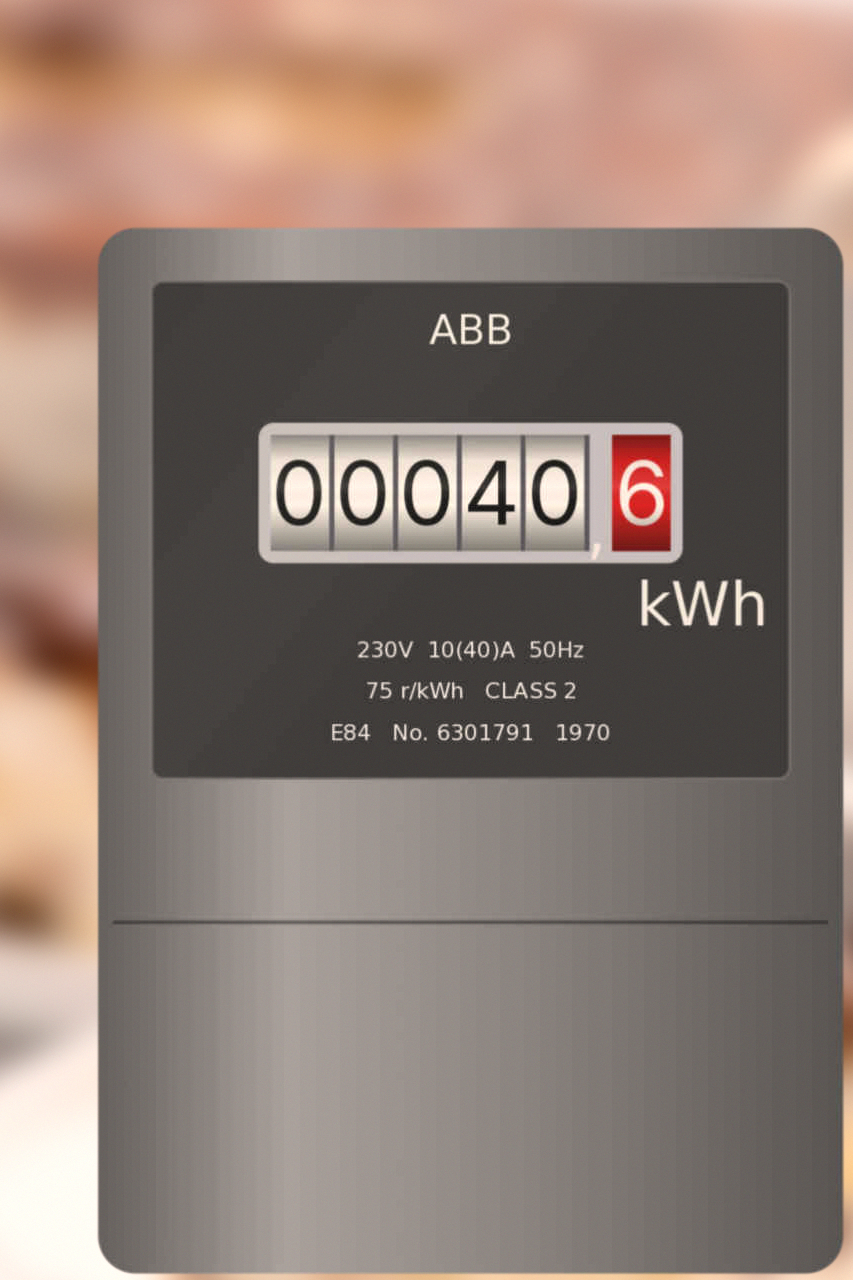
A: 40.6kWh
